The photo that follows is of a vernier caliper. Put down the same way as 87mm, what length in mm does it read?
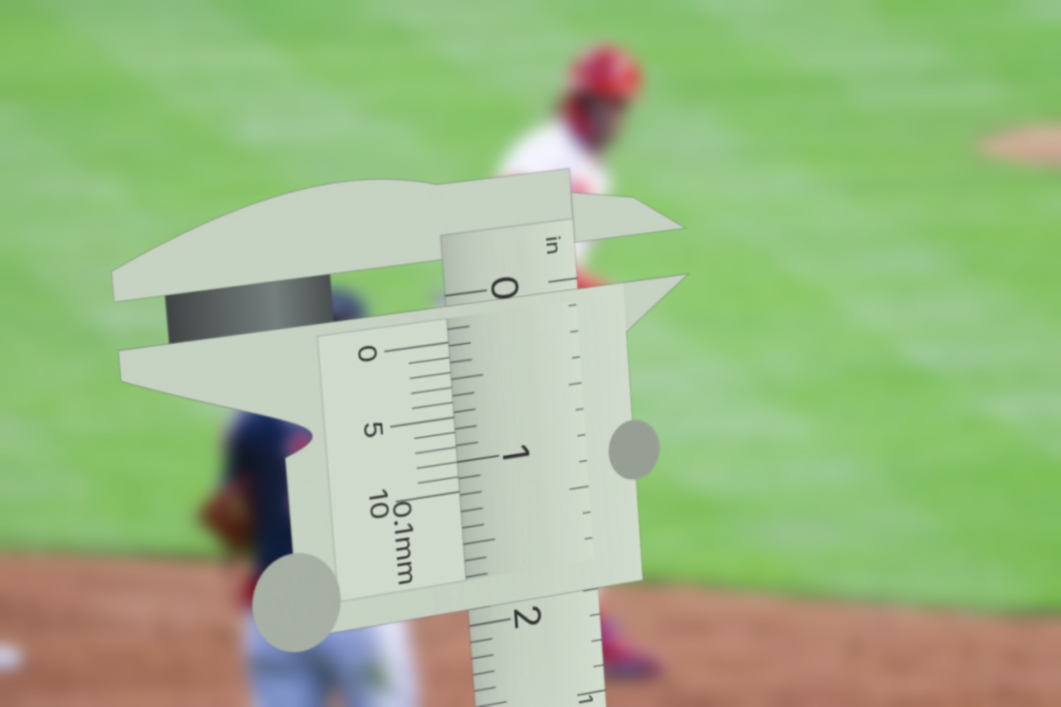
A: 2.8mm
